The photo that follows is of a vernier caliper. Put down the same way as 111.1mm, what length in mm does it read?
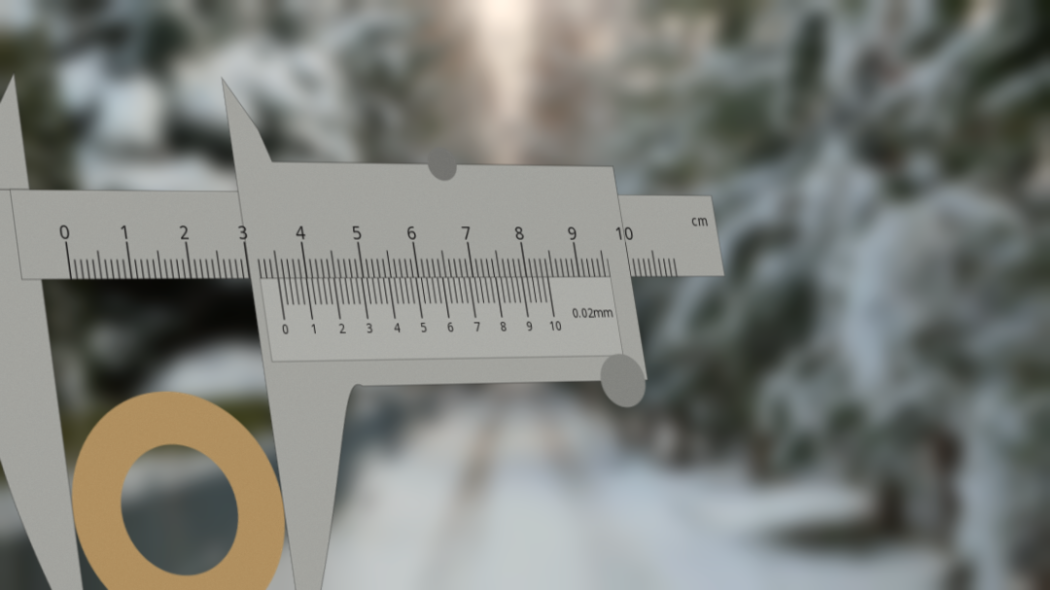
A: 35.0mm
